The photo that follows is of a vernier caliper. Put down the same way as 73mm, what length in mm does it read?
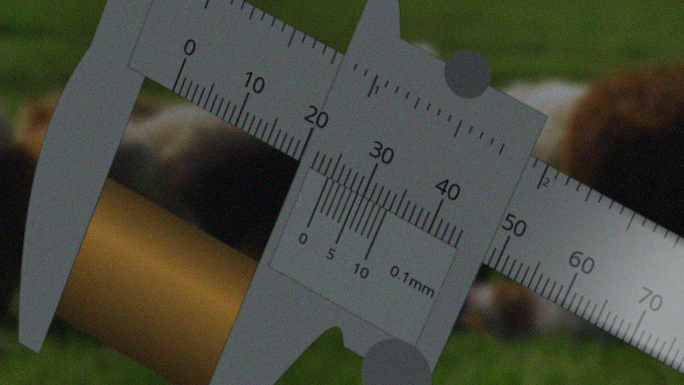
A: 24.6mm
